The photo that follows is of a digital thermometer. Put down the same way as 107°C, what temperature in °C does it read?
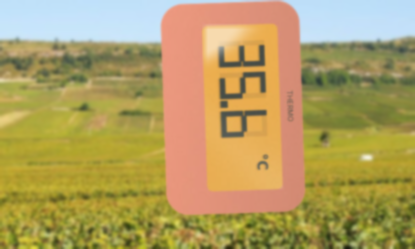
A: 35.6°C
